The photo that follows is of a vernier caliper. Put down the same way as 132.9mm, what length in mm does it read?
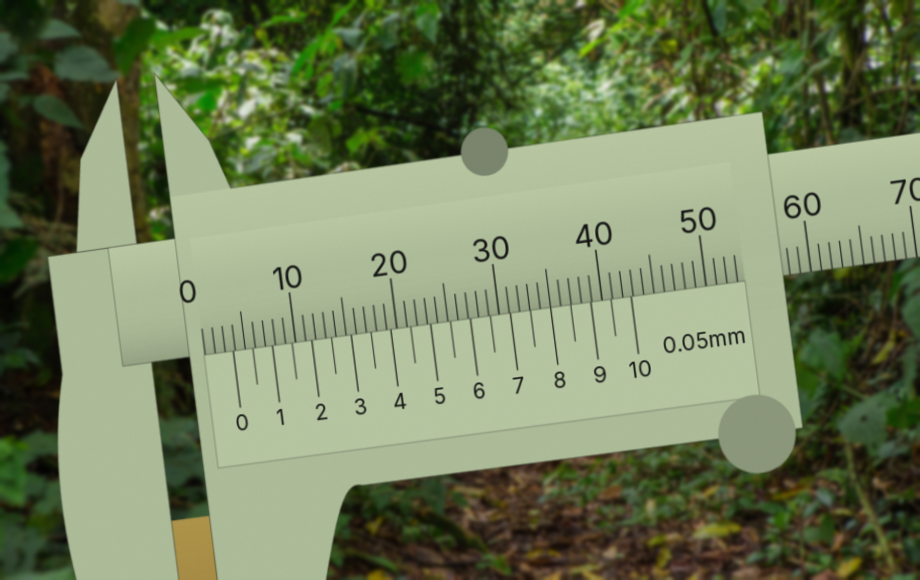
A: 3.8mm
